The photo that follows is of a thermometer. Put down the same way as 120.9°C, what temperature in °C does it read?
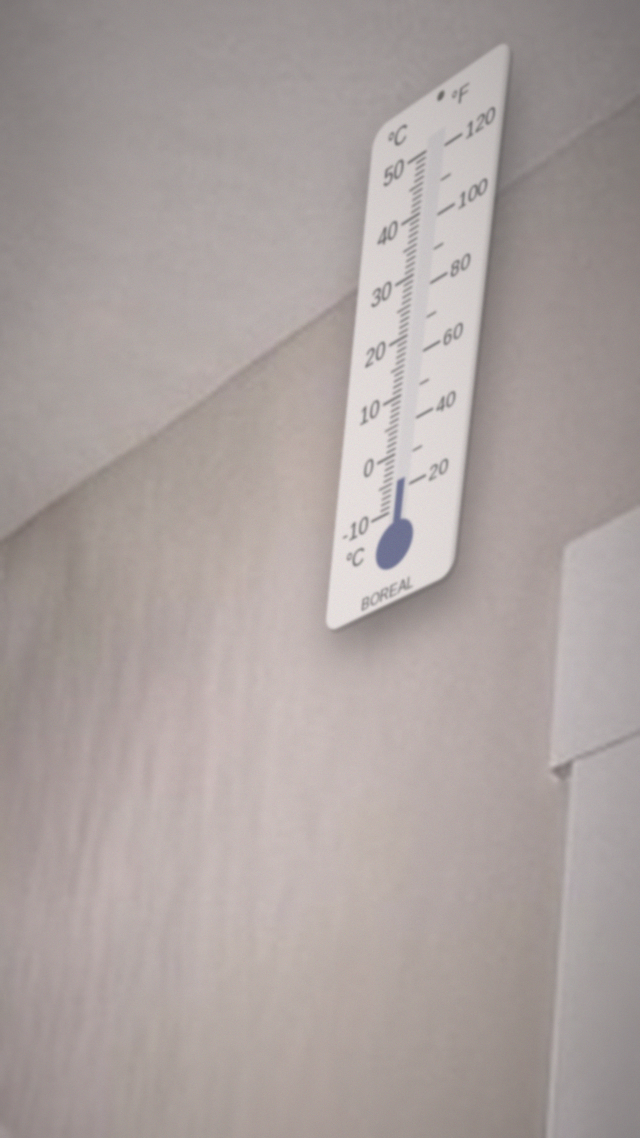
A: -5°C
